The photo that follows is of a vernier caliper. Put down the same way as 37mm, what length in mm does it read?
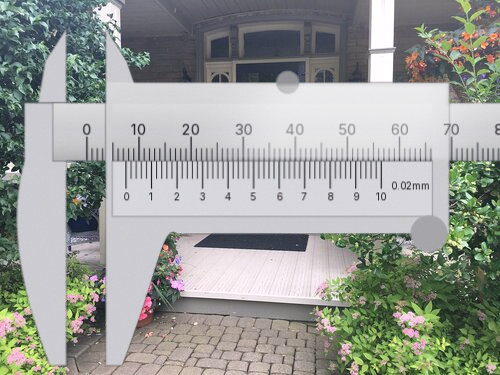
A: 7.5mm
